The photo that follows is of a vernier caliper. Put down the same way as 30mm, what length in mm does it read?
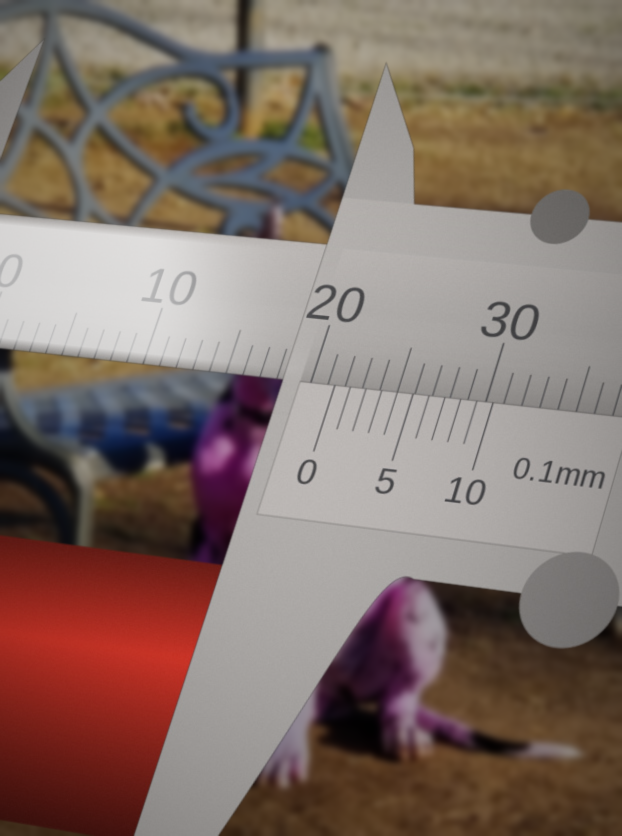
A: 21.4mm
